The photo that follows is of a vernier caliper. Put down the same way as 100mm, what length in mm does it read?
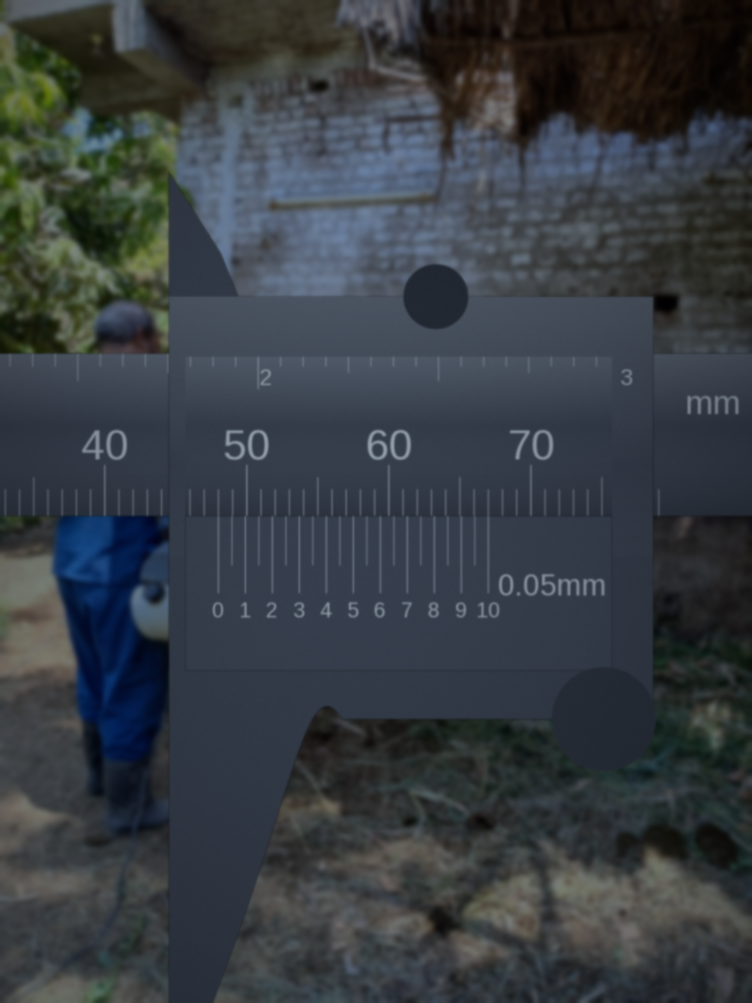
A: 48.0mm
